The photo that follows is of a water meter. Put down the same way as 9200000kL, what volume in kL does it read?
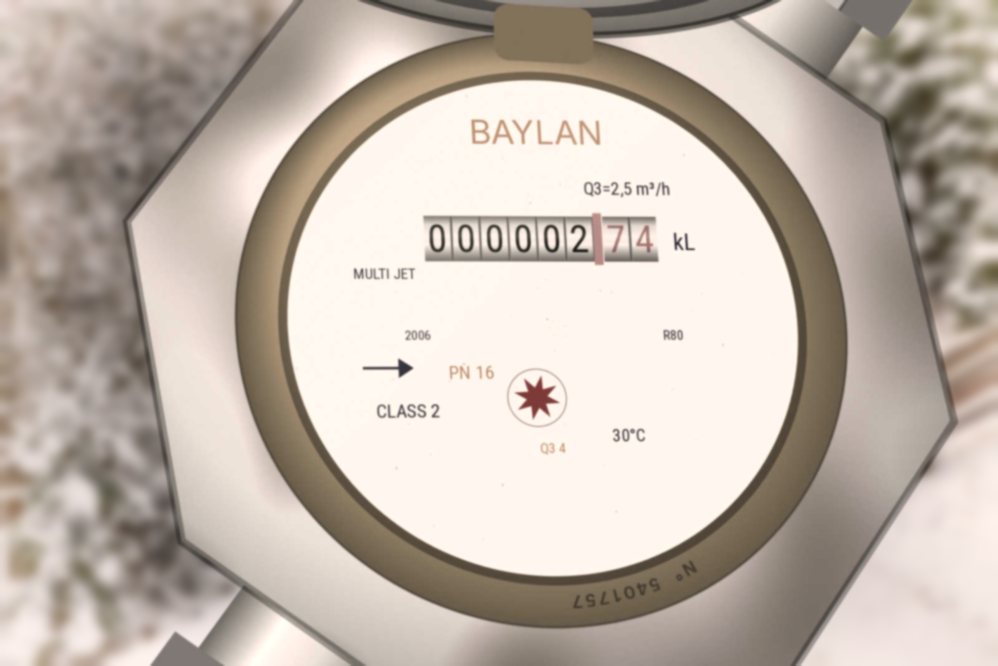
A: 2.74kL
